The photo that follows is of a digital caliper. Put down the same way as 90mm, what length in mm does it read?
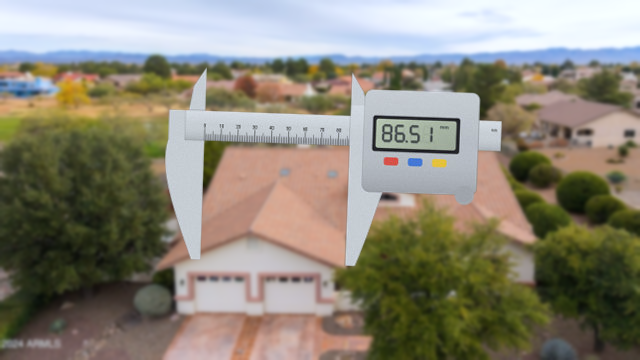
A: 86.51mm
